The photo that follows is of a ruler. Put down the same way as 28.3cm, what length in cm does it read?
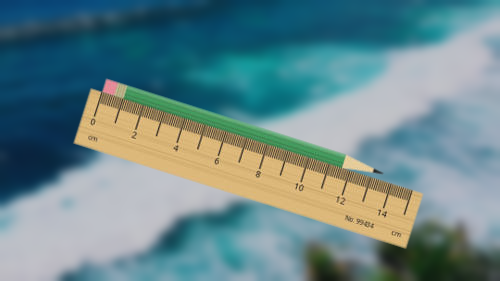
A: 13.5cm
